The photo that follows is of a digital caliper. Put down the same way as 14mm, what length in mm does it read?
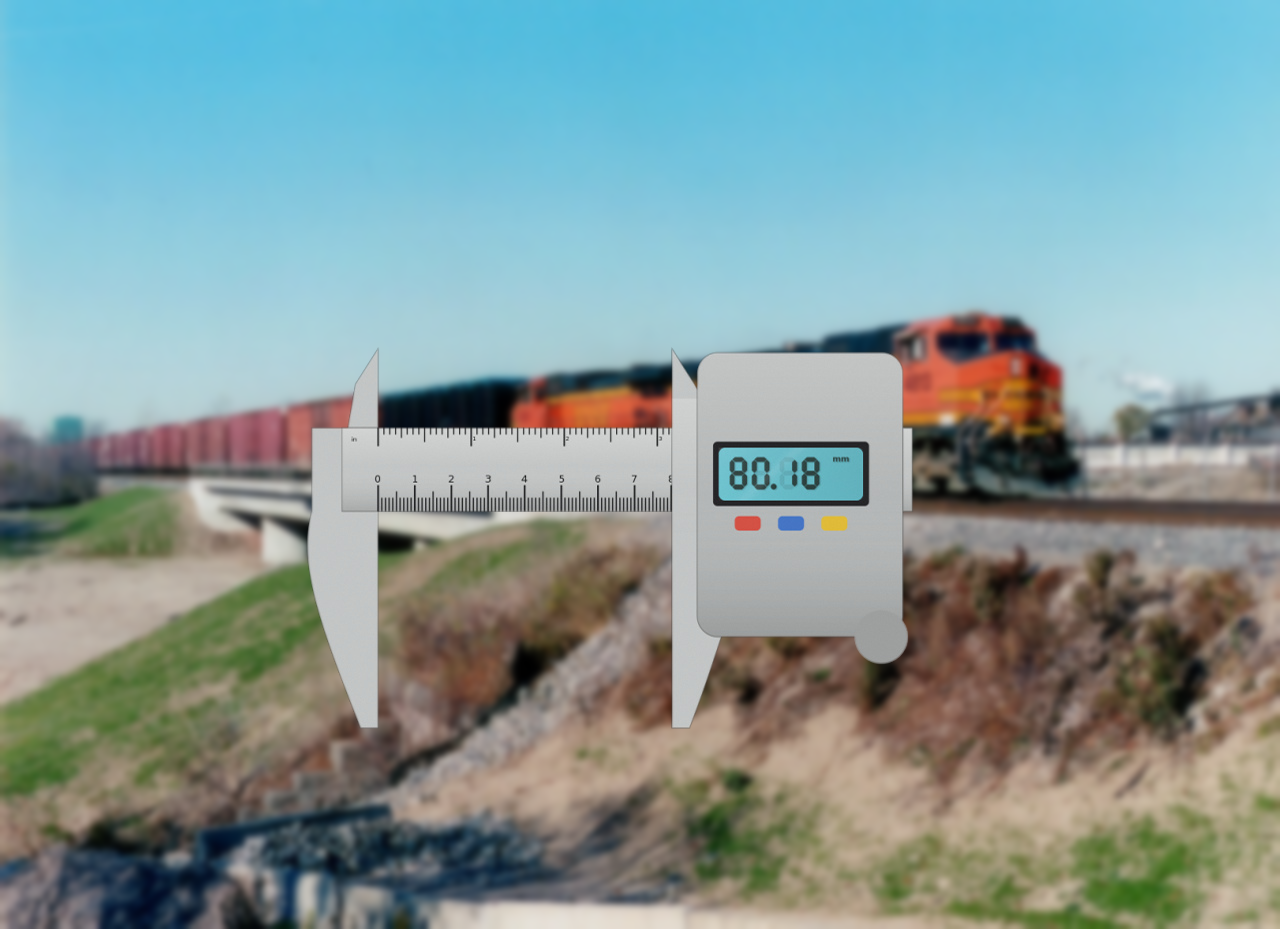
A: 80.18mm
